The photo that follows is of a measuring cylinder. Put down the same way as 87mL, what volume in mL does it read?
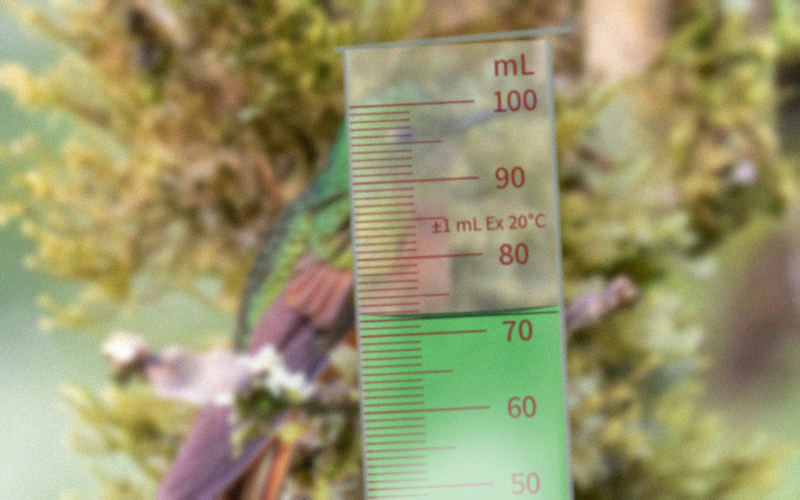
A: 72mL
